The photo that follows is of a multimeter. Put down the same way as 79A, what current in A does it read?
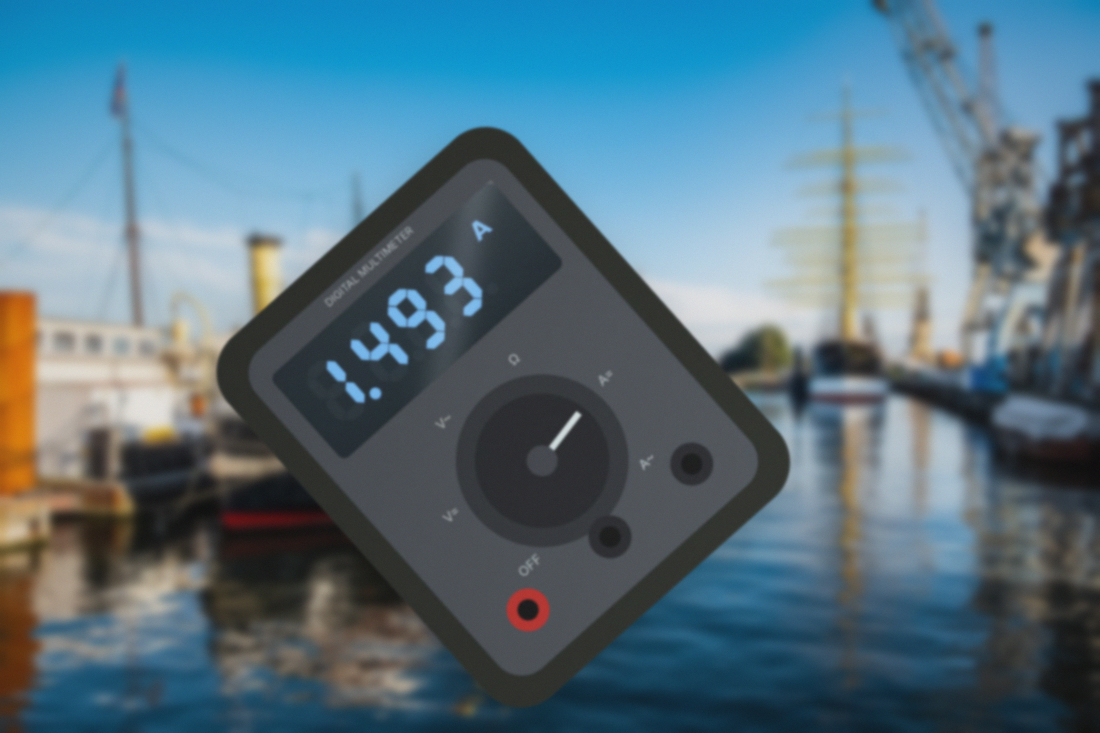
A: 1.493A
